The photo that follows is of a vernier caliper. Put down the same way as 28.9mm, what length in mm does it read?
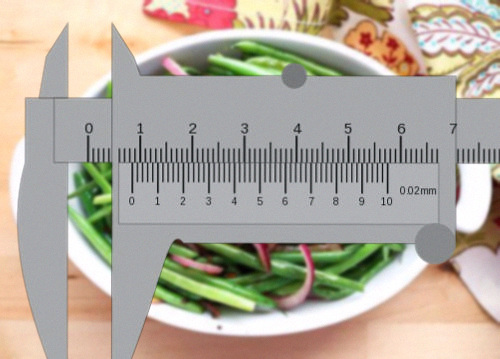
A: 8.5mm
